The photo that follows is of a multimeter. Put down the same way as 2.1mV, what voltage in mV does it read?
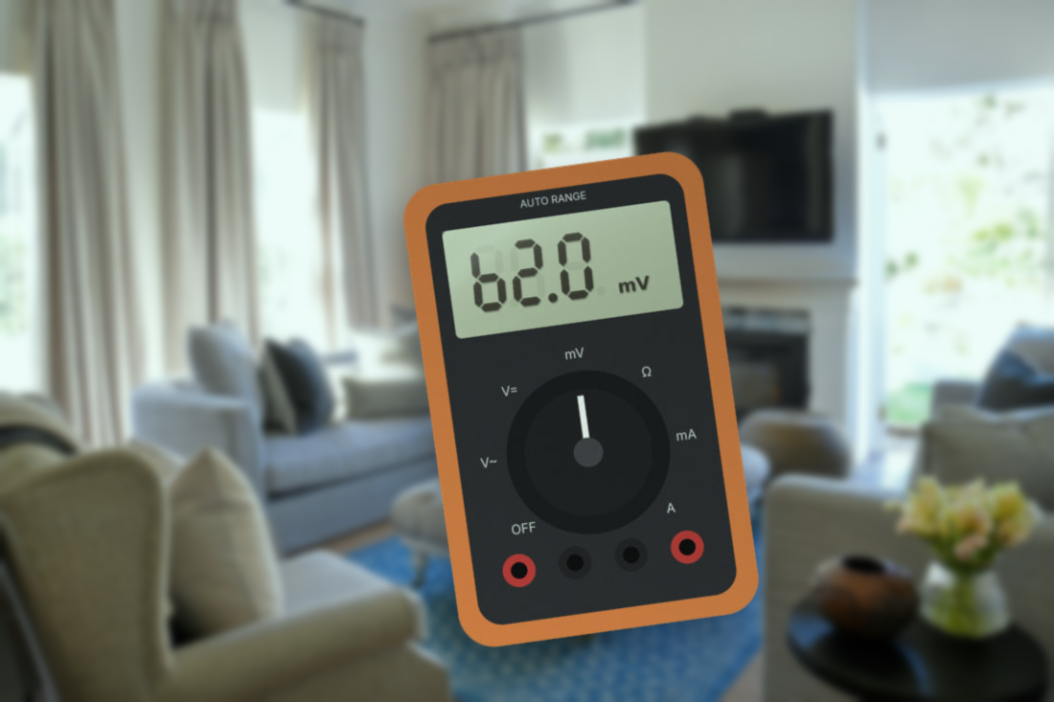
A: 62.0mV
